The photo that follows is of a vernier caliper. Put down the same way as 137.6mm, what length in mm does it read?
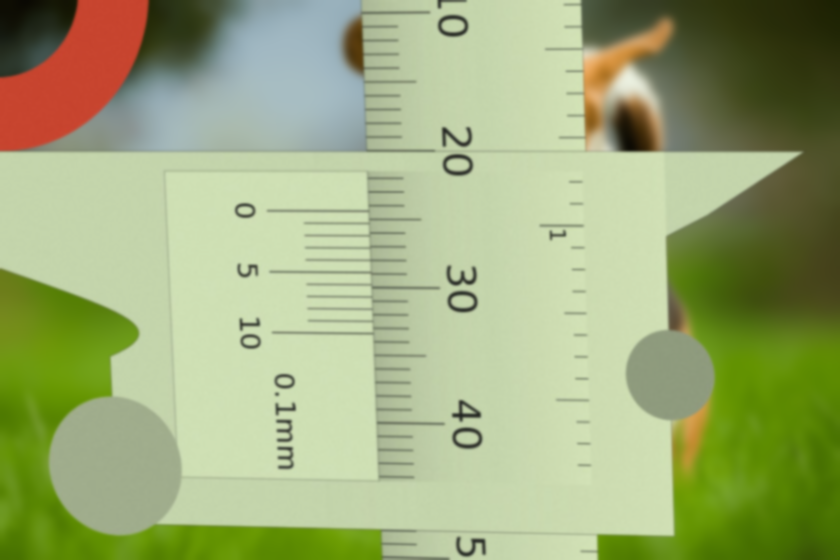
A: 24.4mm
